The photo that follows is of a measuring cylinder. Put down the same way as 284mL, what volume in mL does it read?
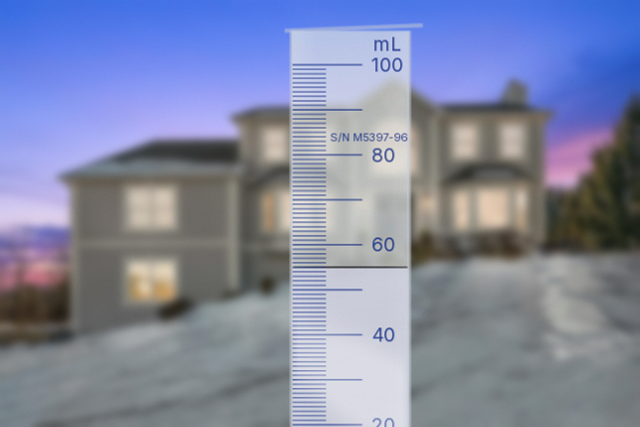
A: 55mL
